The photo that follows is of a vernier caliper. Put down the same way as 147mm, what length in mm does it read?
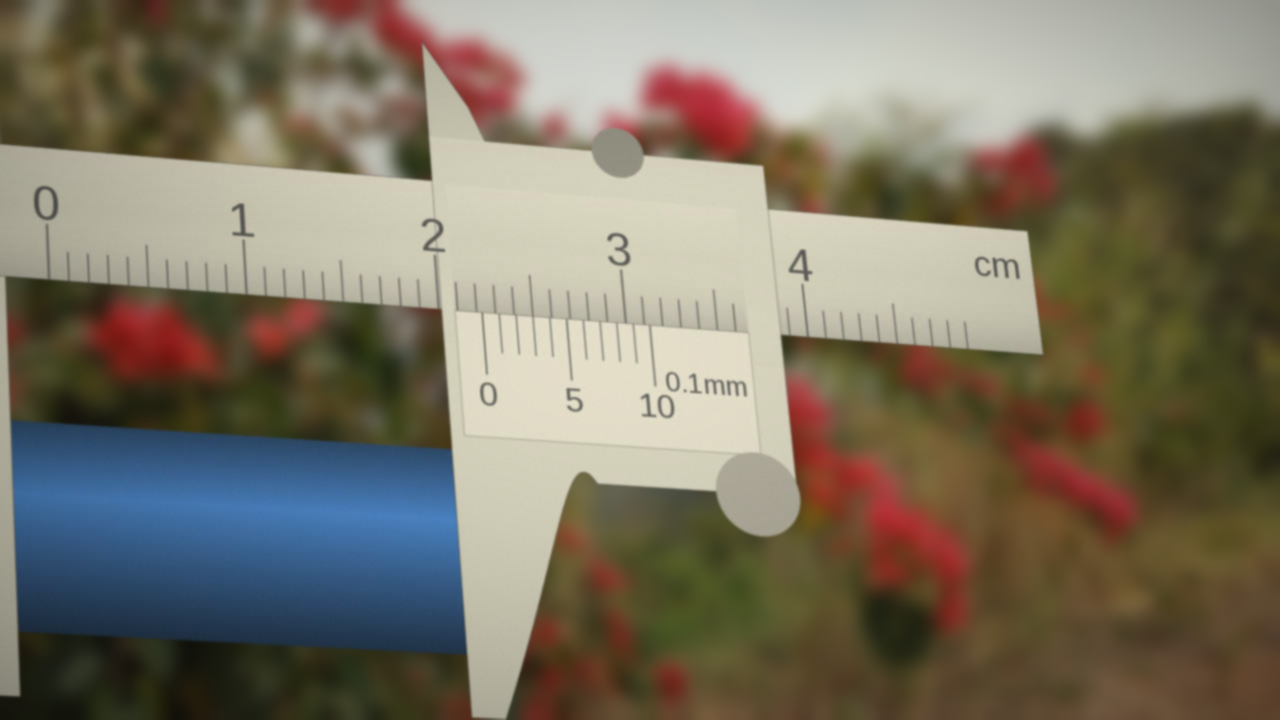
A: 22.3mm
